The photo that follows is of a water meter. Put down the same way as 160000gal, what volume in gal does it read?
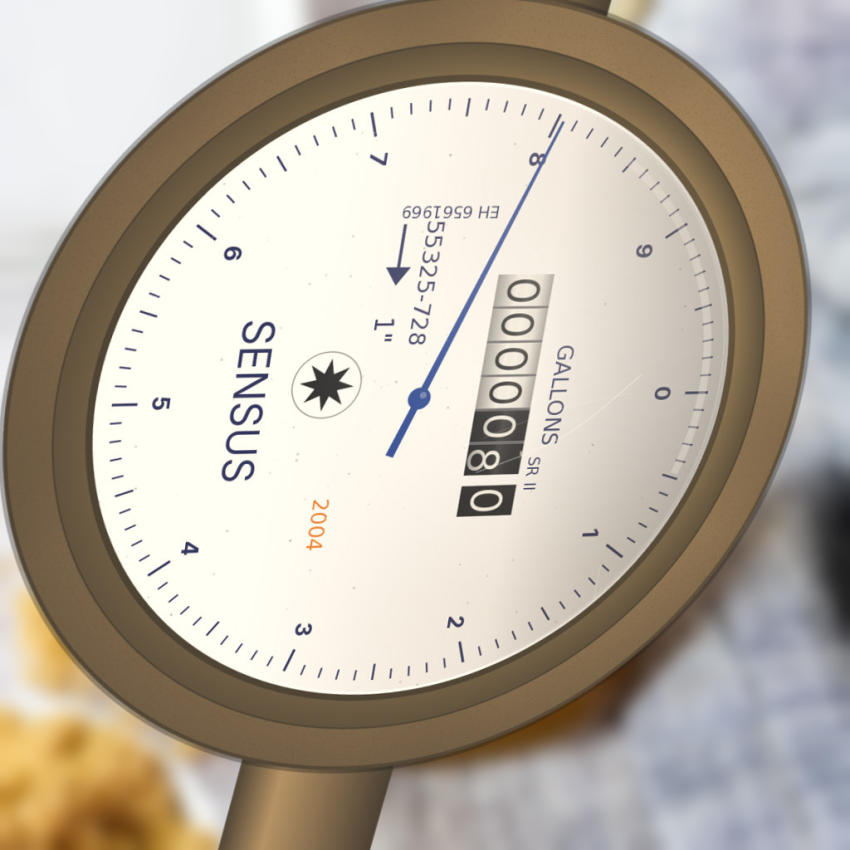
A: 78.0gal
